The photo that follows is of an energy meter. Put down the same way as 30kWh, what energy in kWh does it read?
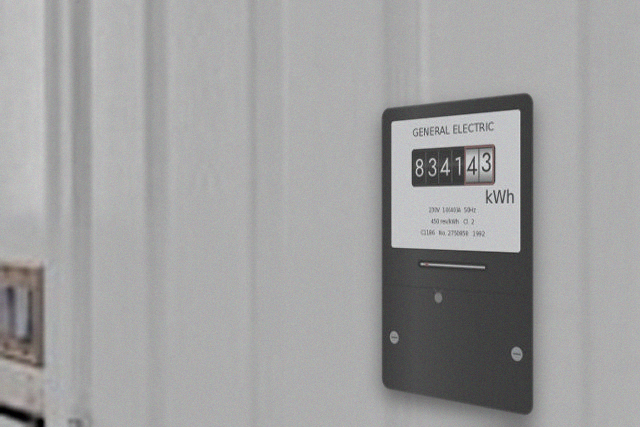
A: 8341.43kWh
